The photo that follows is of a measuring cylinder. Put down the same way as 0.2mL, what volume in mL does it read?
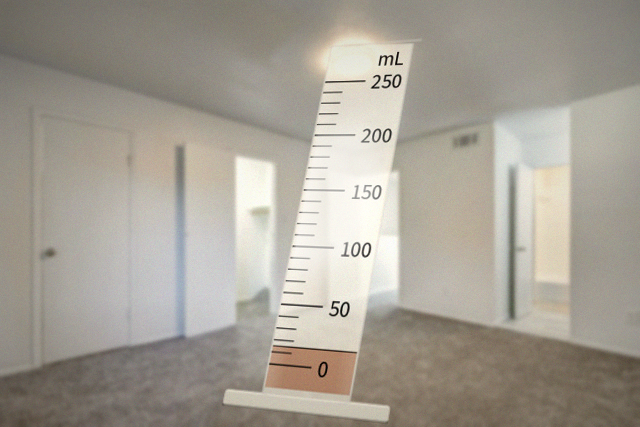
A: 15mL
